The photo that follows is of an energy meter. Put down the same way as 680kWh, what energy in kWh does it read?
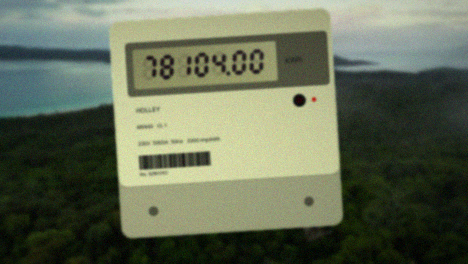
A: 78104.00kWh
